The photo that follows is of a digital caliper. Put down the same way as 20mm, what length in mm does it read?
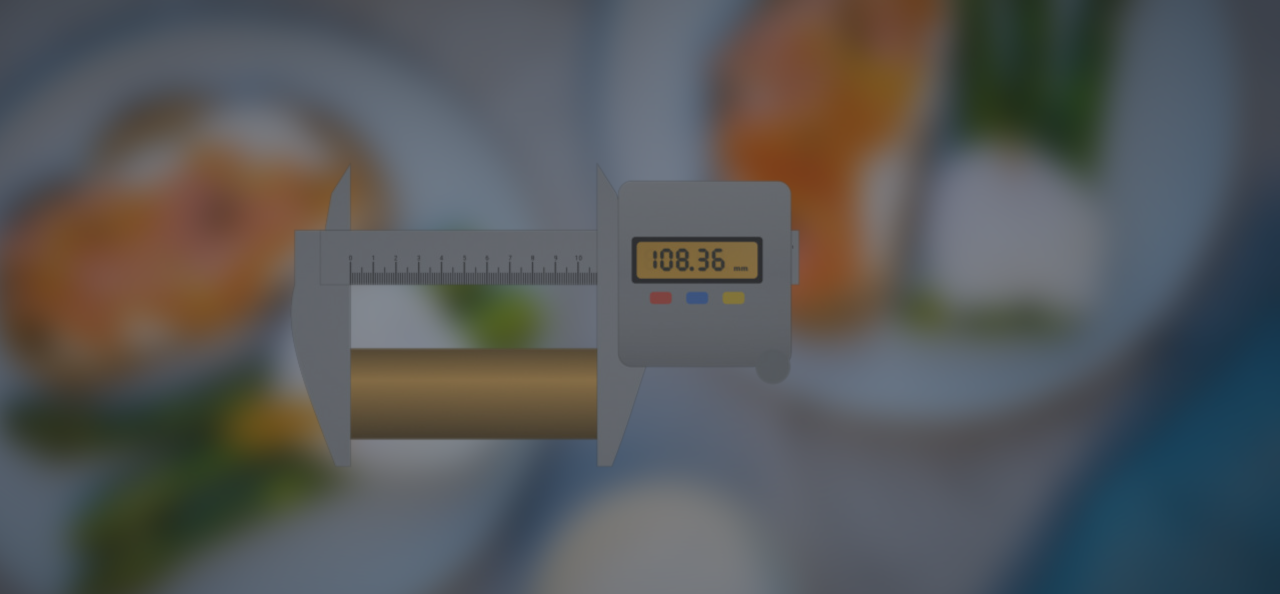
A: 108.36mm
